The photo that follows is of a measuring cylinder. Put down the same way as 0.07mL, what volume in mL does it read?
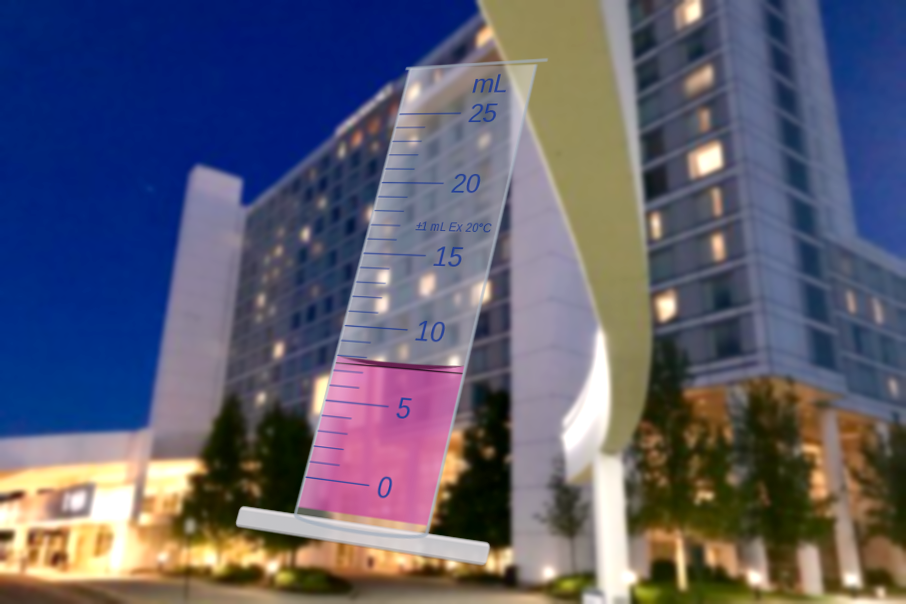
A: 7.5mL
